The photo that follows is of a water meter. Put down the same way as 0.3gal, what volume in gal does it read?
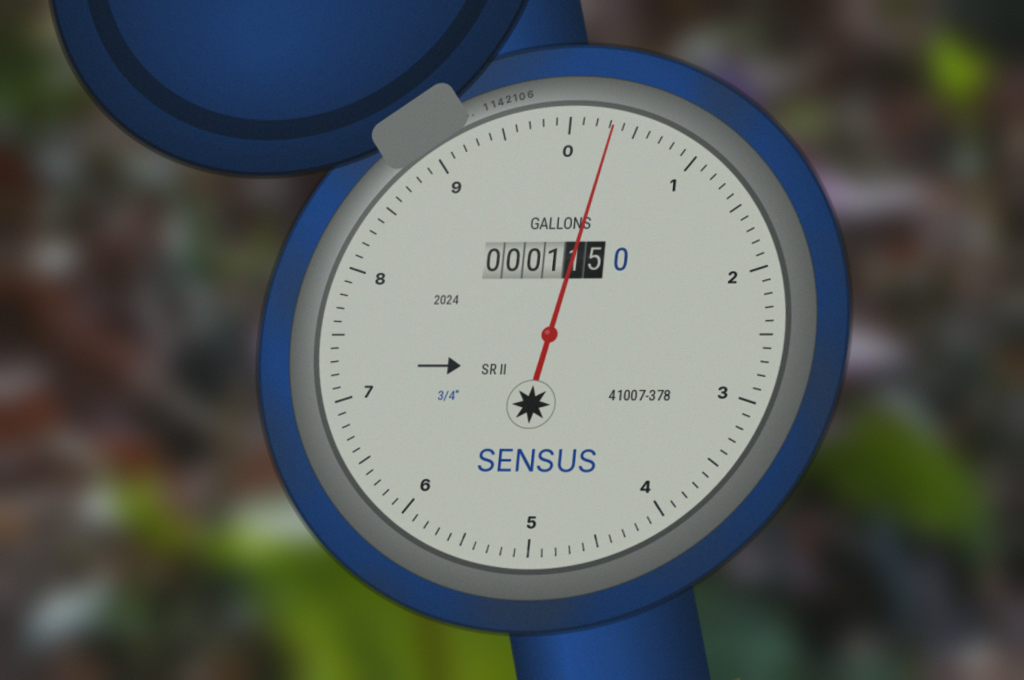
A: 1150.3gal
